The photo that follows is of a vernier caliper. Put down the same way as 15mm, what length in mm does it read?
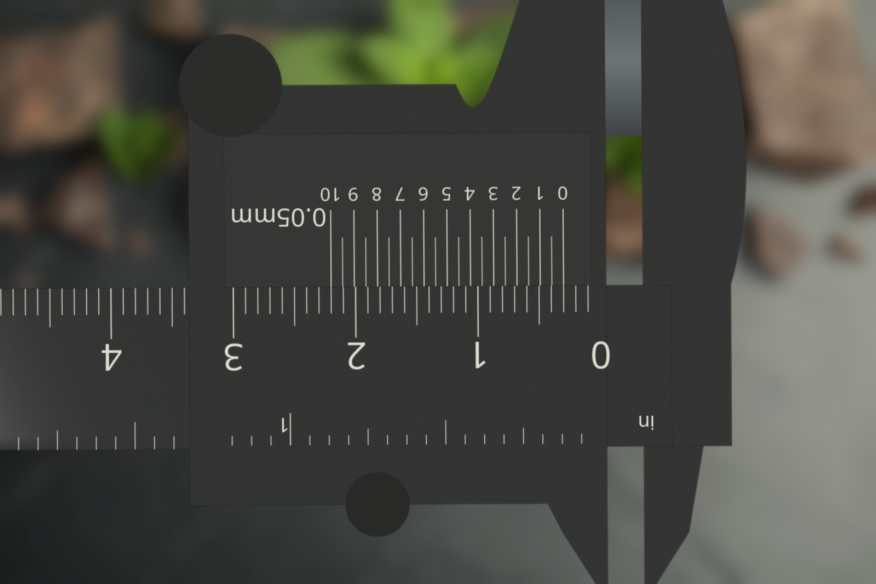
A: 3.0mm
